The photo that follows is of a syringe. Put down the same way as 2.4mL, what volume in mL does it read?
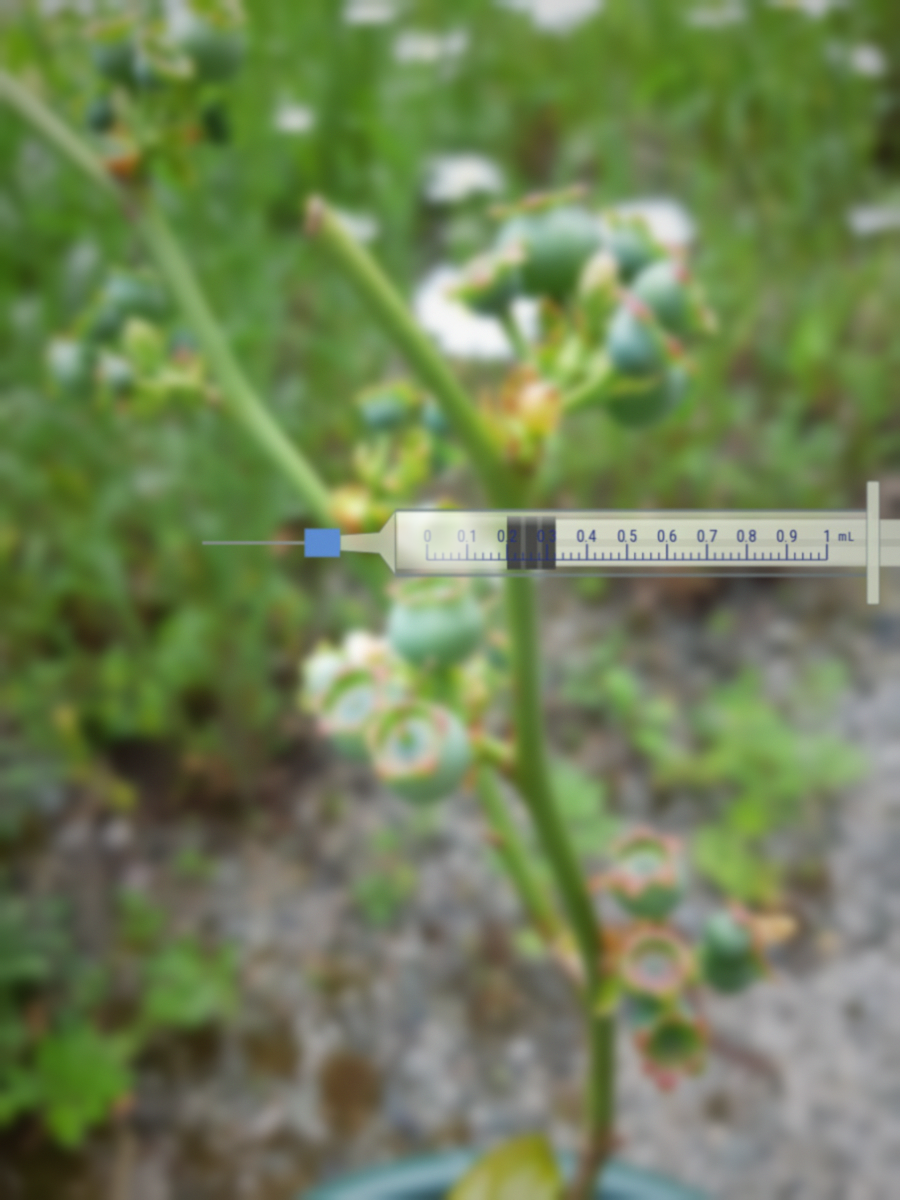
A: 0.2mL
